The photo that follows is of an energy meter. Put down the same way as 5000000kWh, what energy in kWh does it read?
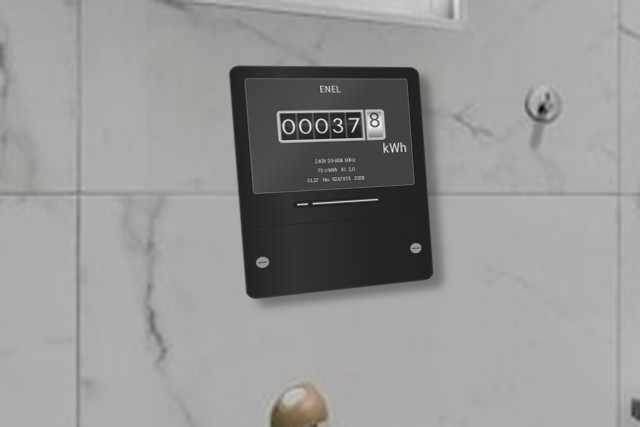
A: 37.8kWh
